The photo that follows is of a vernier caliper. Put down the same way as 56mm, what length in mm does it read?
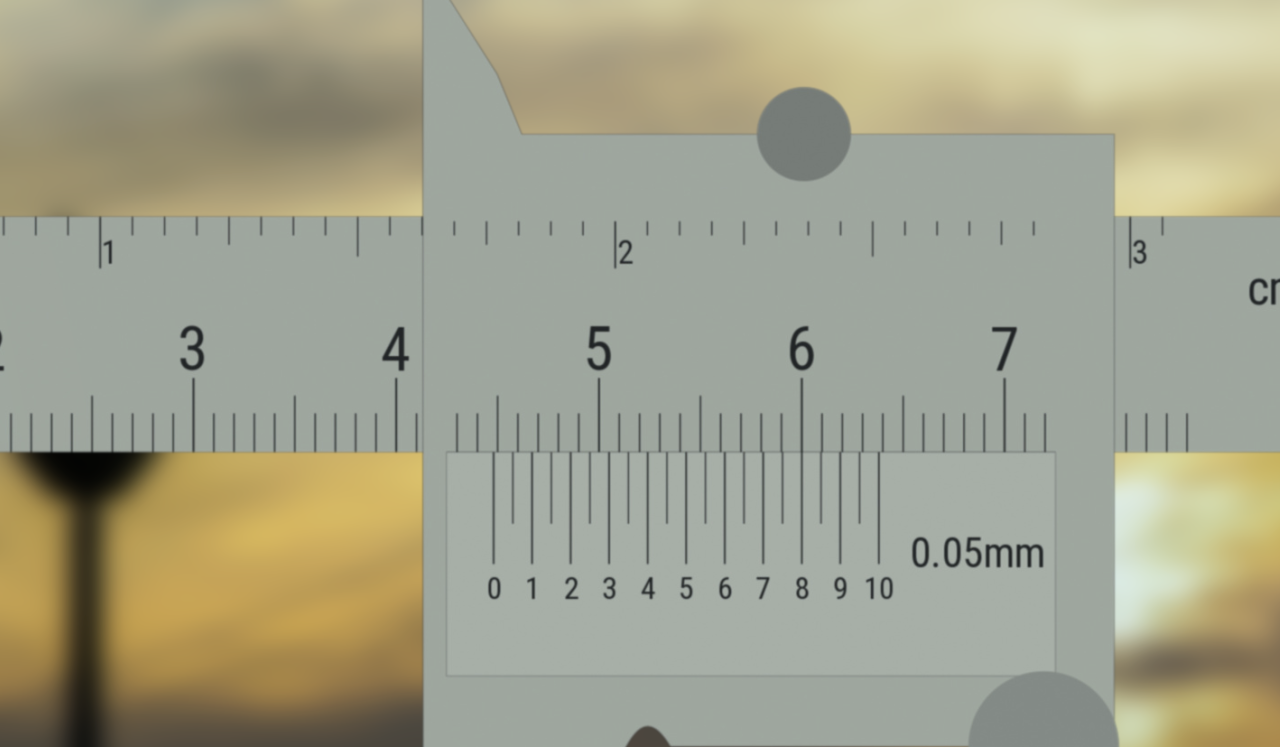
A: 44.8mm
